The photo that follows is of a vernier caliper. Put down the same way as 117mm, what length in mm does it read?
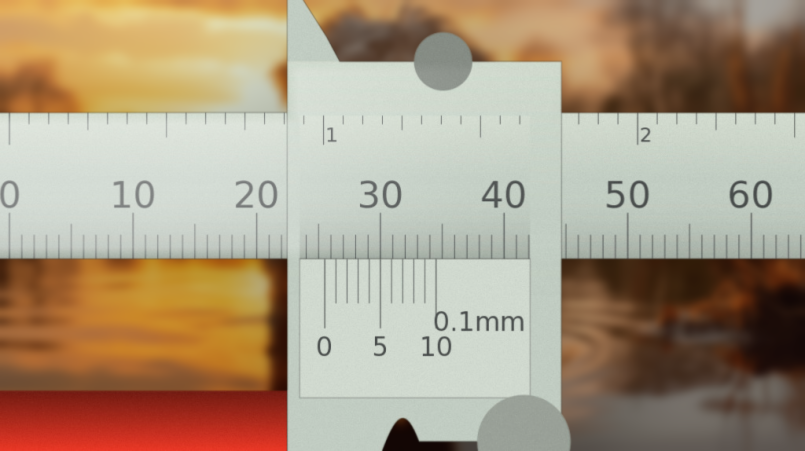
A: 25.5mm
